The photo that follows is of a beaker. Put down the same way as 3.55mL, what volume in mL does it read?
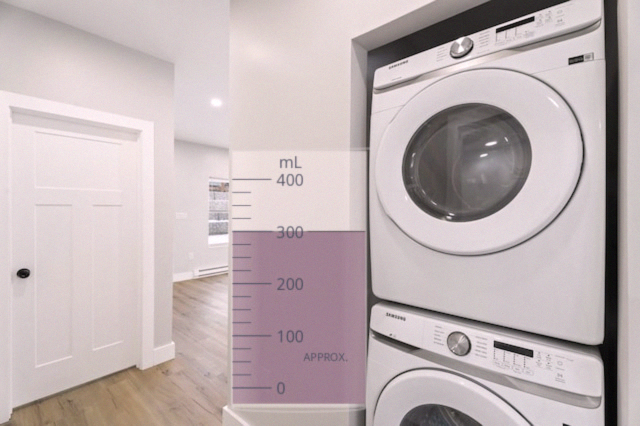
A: 300mL
